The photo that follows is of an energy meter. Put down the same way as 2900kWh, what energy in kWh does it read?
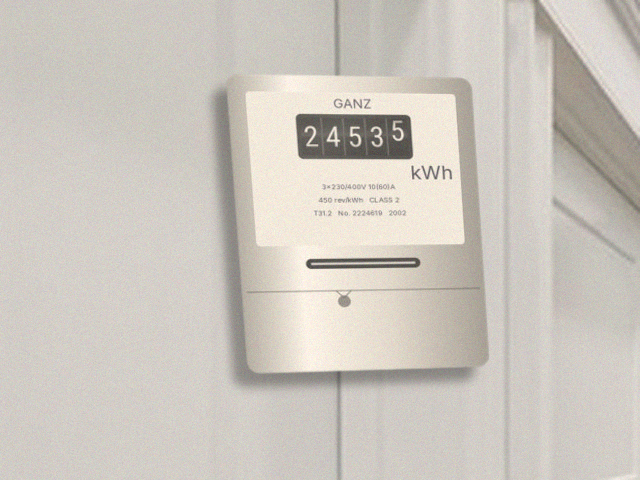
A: 24535kWh
